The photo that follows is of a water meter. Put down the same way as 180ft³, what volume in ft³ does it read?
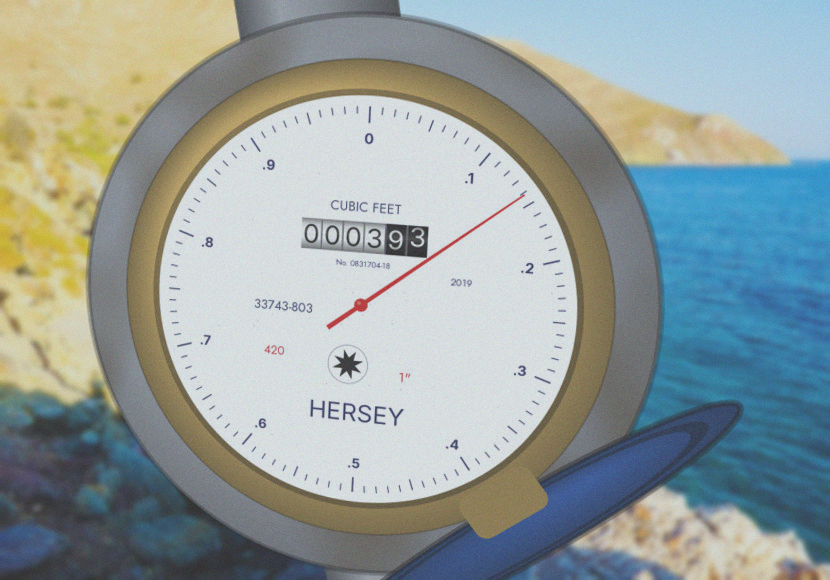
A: 393.14ft³
